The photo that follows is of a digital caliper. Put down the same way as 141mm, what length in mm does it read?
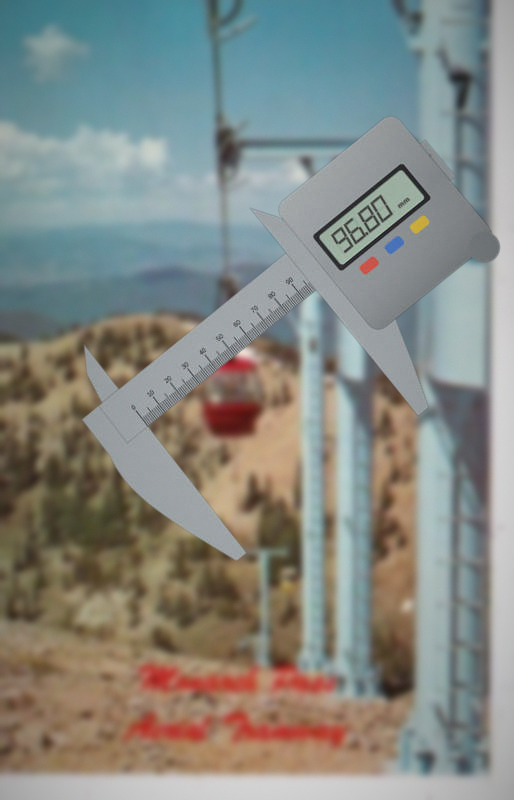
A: 96.80mm
